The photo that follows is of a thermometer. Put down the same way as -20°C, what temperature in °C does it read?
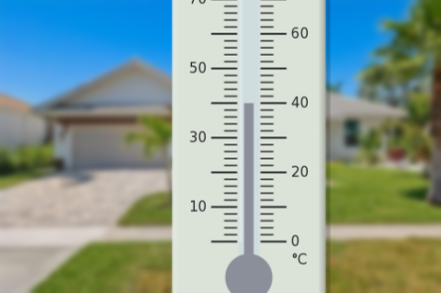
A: 40°C
